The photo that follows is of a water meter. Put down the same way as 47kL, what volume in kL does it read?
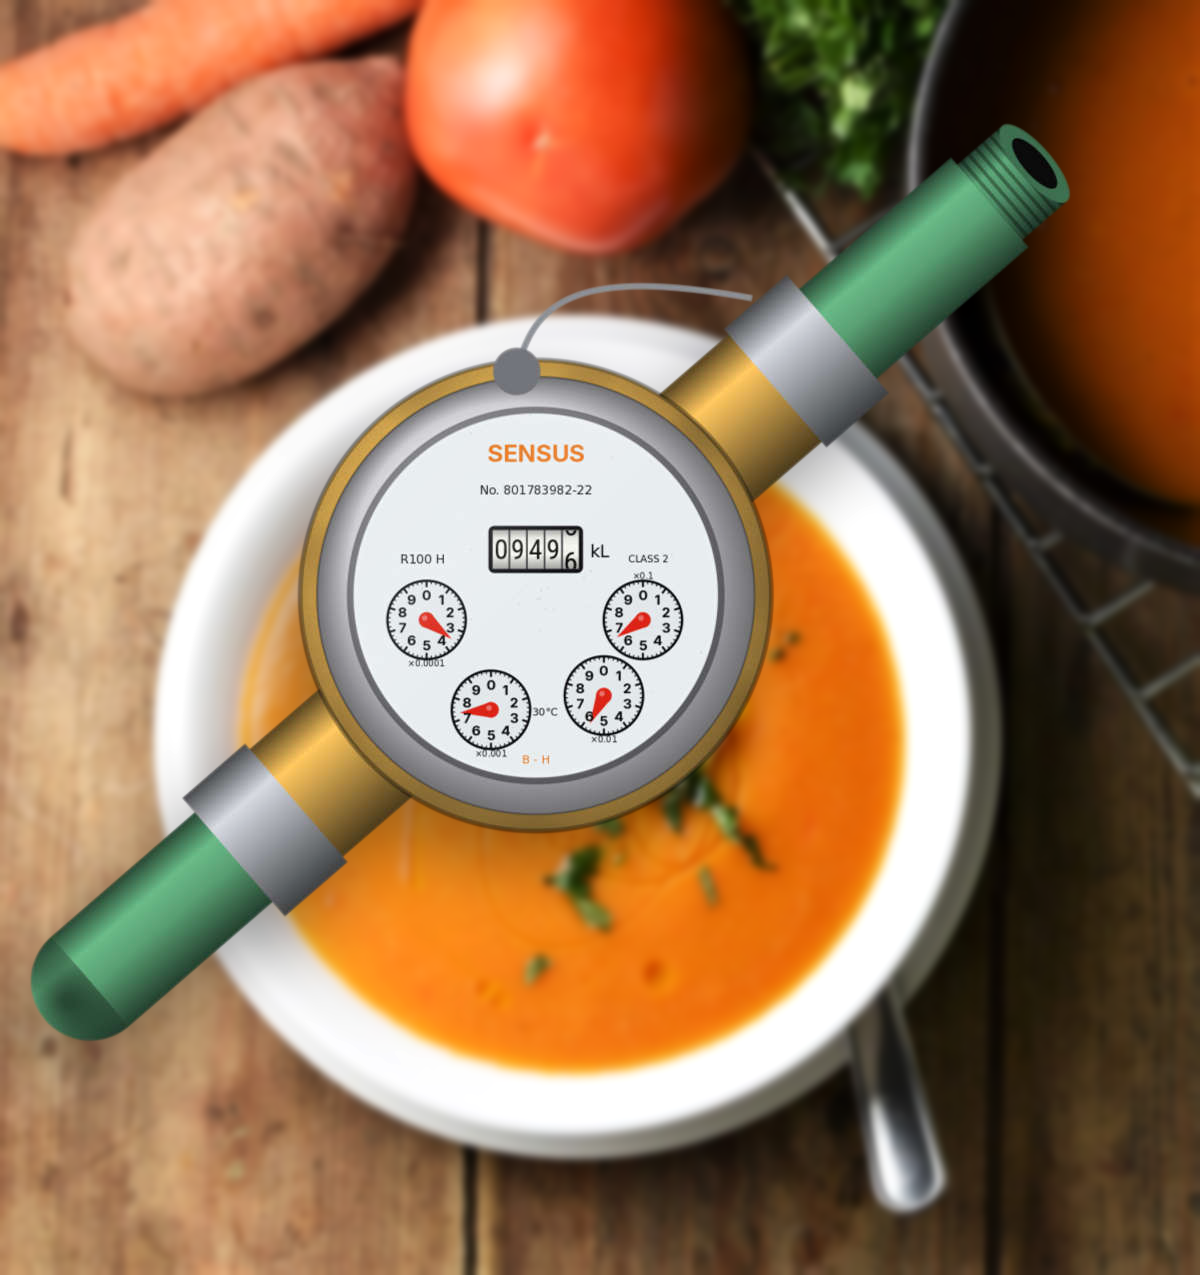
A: 9495.6573kL
